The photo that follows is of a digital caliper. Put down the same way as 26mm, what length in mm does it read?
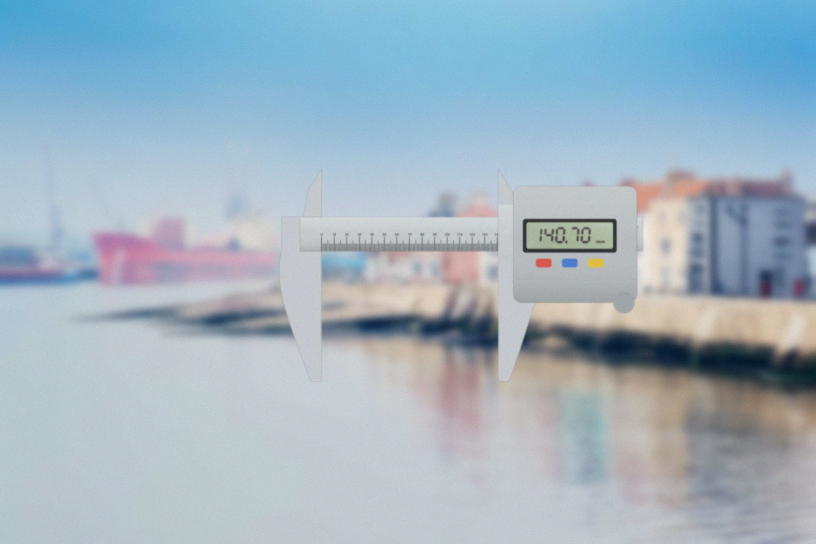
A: 140.70mm
